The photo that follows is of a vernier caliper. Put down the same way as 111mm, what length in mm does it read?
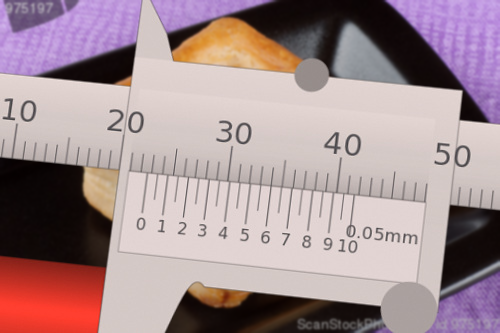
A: 22.6mm
